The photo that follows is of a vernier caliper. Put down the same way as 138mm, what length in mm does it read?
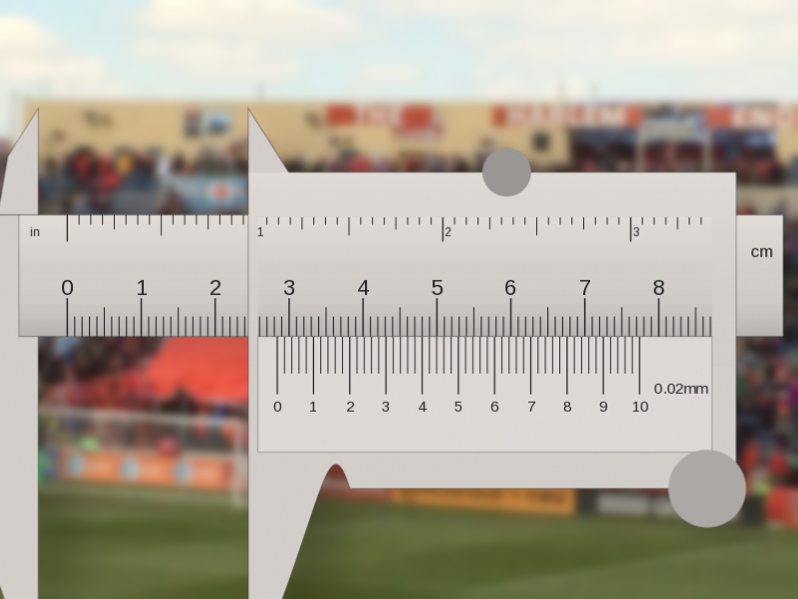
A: 28.4mm
